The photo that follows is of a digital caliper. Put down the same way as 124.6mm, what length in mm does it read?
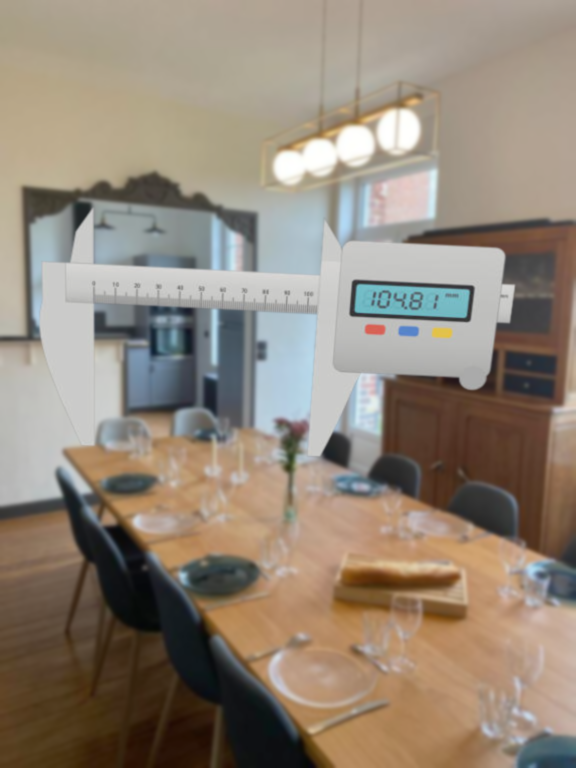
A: 104.81mm
